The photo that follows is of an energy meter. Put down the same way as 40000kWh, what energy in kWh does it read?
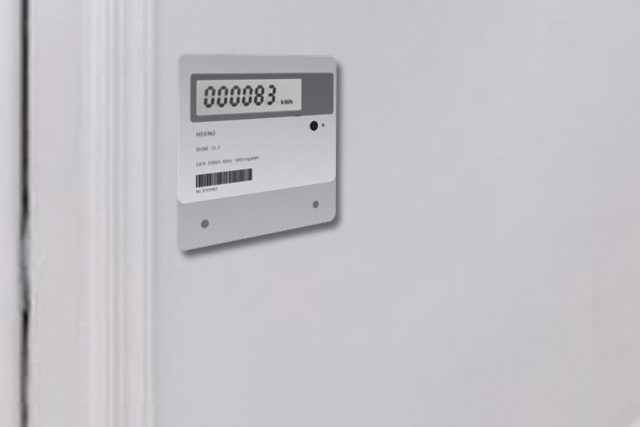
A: 83kWh
